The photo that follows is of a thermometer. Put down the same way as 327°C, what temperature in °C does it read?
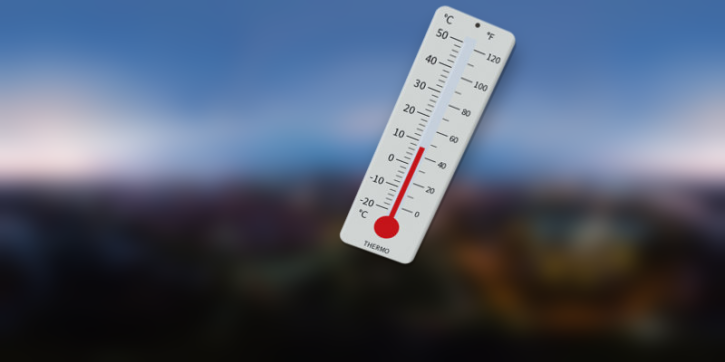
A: 8°C
